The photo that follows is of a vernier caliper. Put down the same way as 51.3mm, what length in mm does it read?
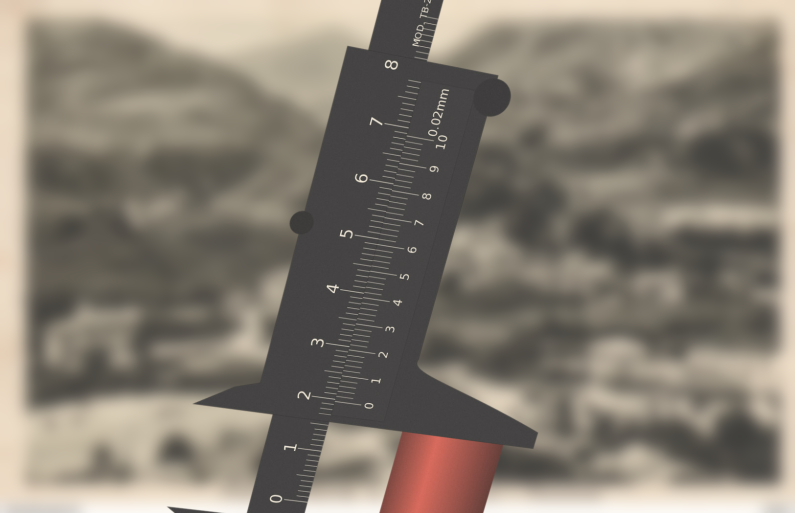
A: 19.6mm
